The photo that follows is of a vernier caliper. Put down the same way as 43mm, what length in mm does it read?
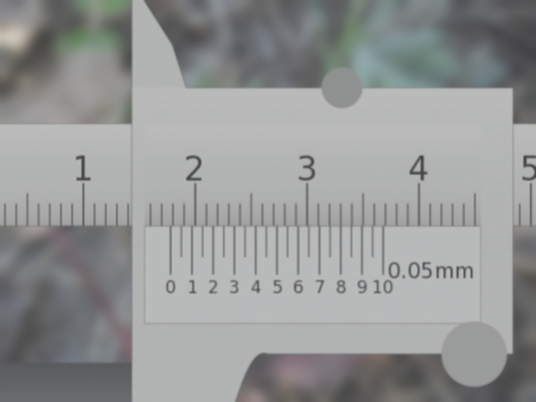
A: 17.8mm
